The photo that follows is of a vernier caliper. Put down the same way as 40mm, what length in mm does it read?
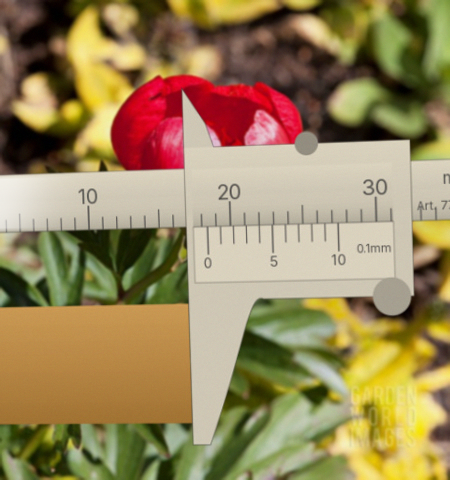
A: 18.4mm
